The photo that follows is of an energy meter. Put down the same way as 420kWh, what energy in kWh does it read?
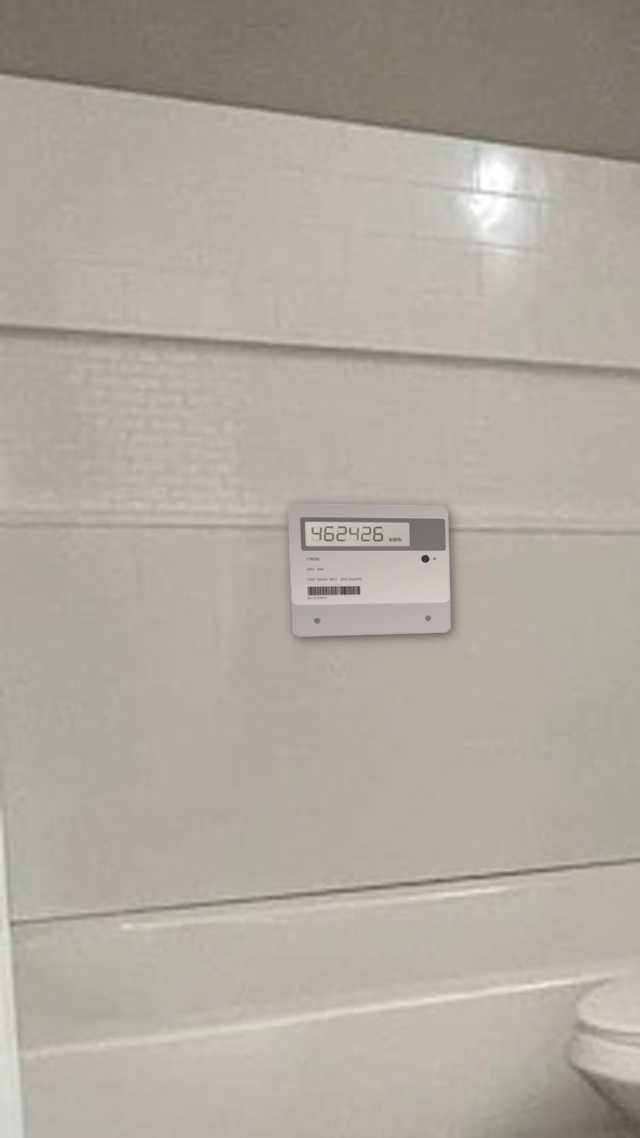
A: 462426kWh
